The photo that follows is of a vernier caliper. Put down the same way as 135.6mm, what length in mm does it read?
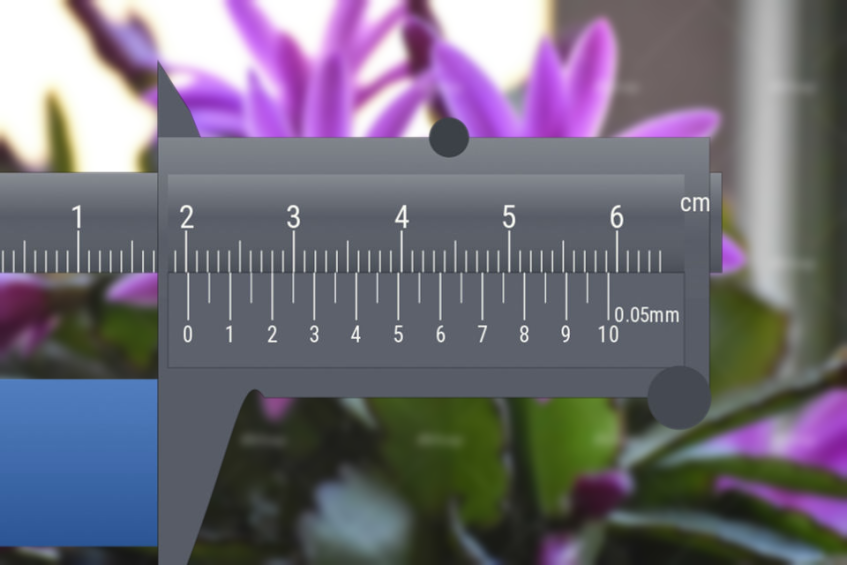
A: 20.2mm
